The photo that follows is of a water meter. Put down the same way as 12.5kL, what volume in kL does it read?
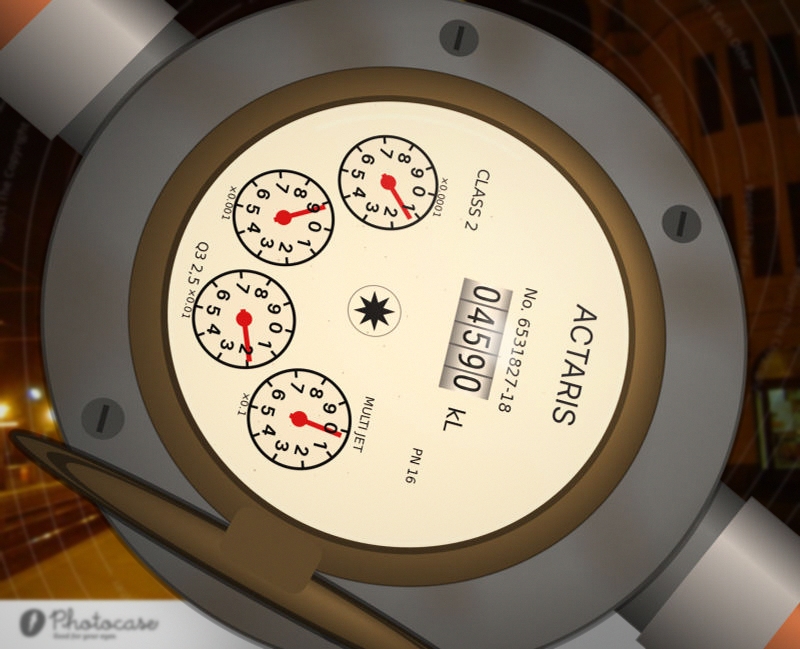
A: 4590.0191kL
